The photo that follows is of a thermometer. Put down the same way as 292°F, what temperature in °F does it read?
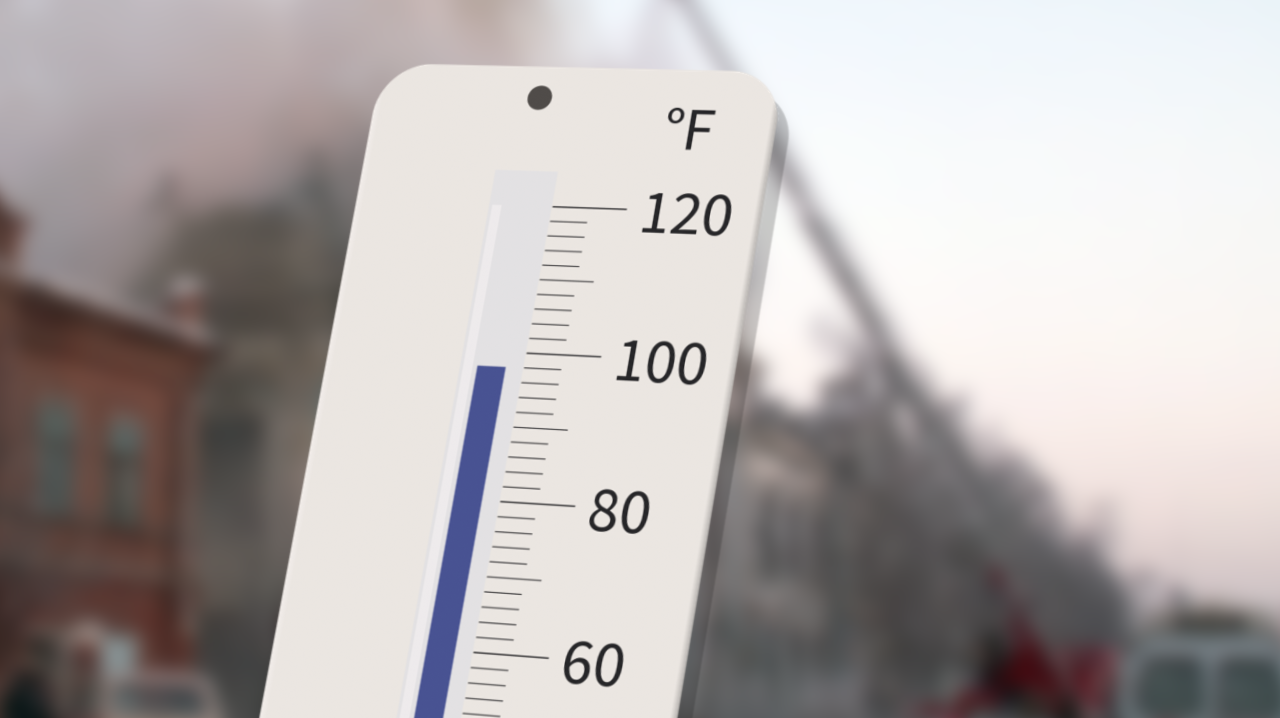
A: 98°F
